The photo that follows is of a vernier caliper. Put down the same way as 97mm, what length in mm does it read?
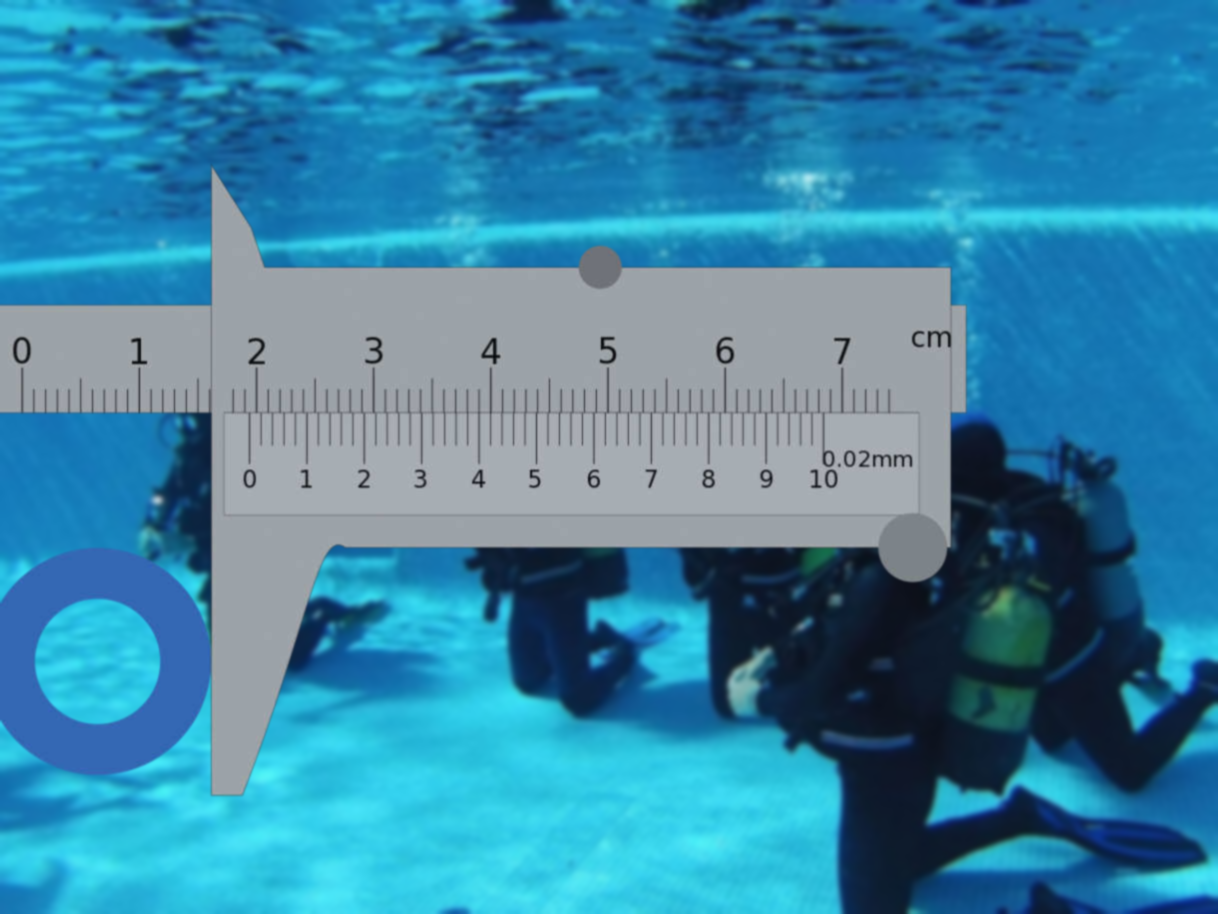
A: 19.4mm
